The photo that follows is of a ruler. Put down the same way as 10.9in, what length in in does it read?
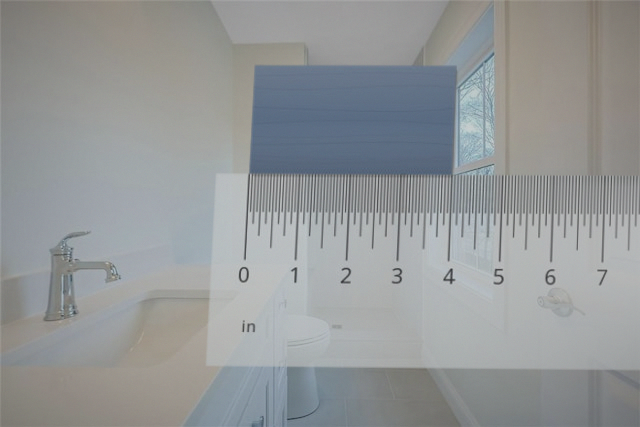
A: 4in
